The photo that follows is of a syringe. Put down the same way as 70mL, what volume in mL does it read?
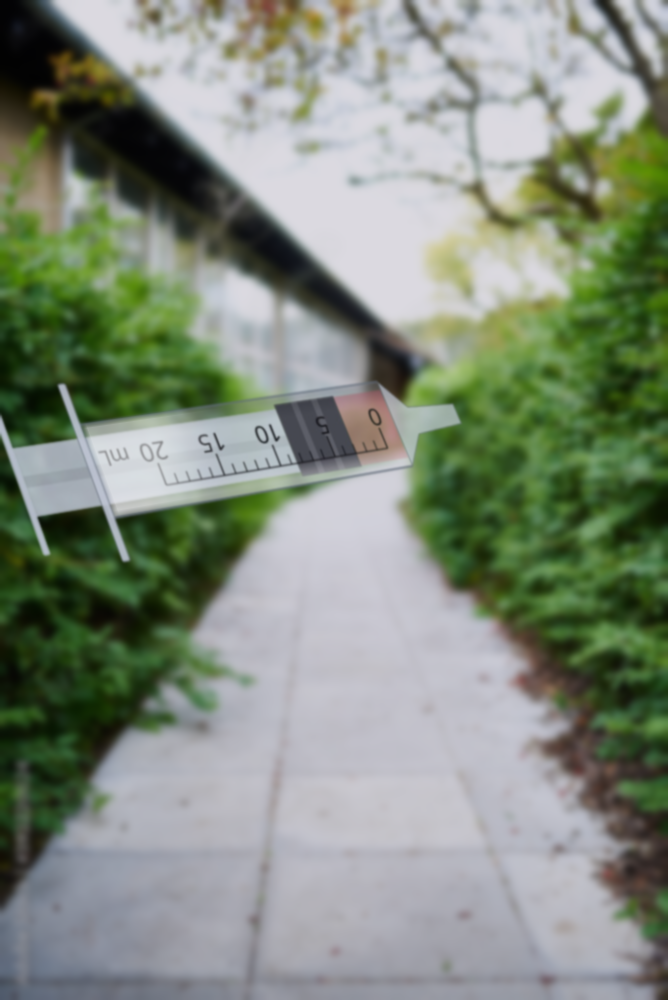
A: 3mL
